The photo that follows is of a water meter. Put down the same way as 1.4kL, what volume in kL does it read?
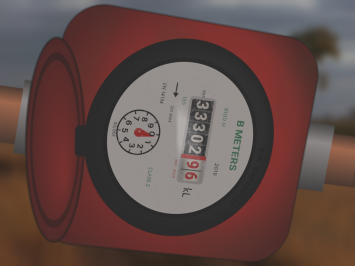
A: 33302.960kL
